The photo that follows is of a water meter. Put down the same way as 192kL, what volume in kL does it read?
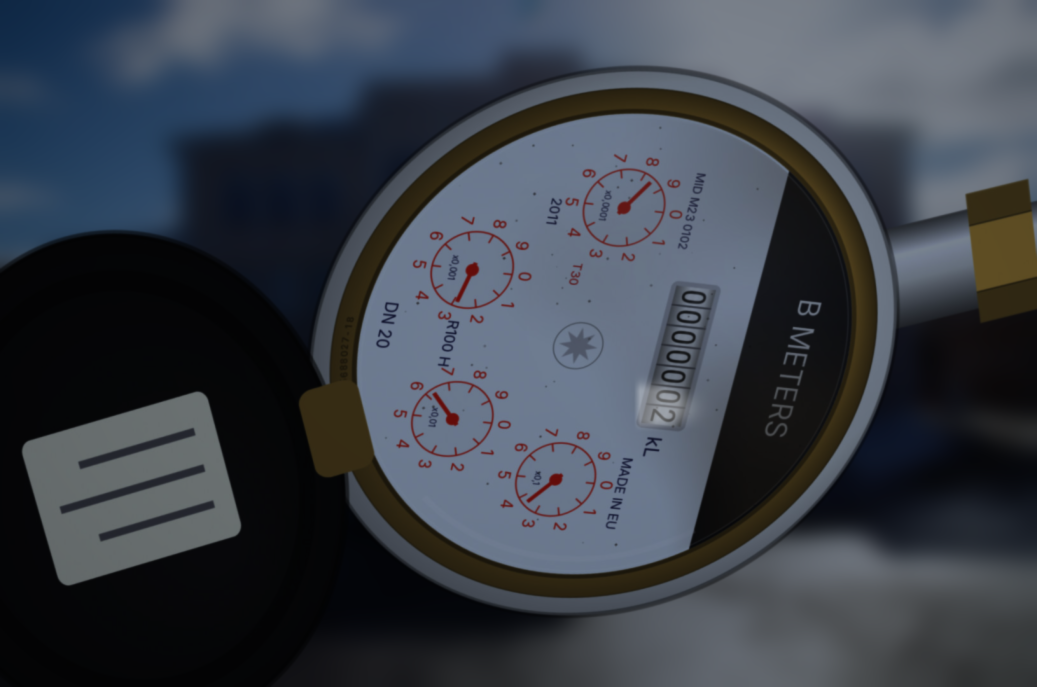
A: 2.3628kL
